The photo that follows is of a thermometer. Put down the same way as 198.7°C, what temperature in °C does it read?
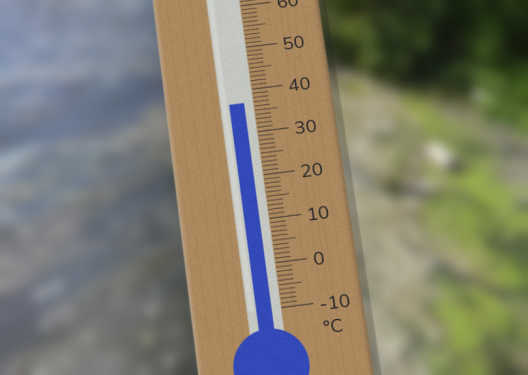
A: 37°C
